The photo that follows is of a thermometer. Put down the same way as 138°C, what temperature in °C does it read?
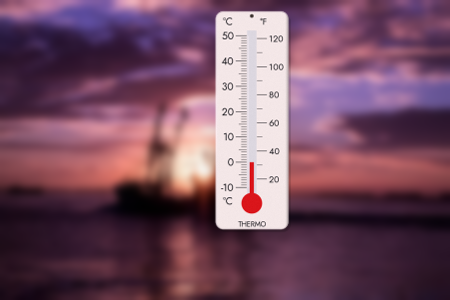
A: 0°C
